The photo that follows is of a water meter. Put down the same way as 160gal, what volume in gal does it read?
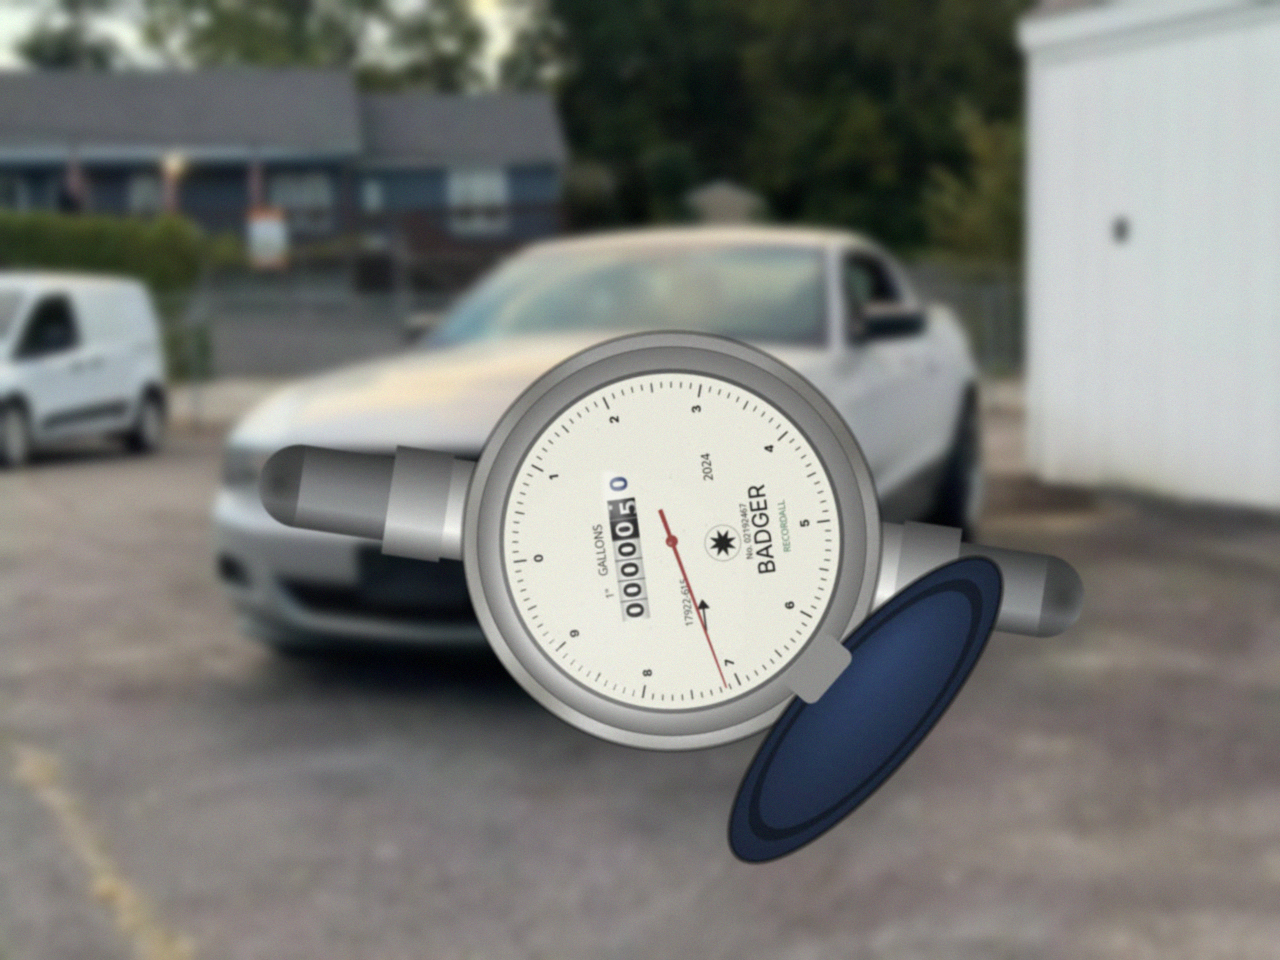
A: 47.1gal
